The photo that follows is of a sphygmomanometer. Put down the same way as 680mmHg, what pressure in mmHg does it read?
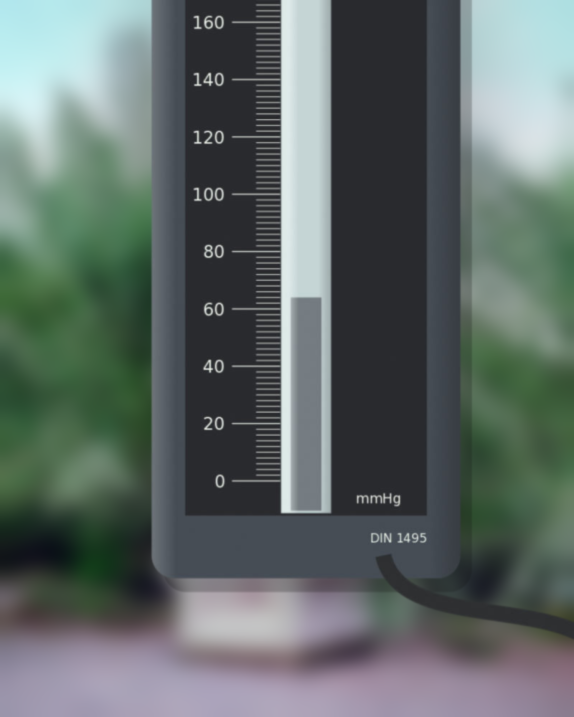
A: 64mmHg
